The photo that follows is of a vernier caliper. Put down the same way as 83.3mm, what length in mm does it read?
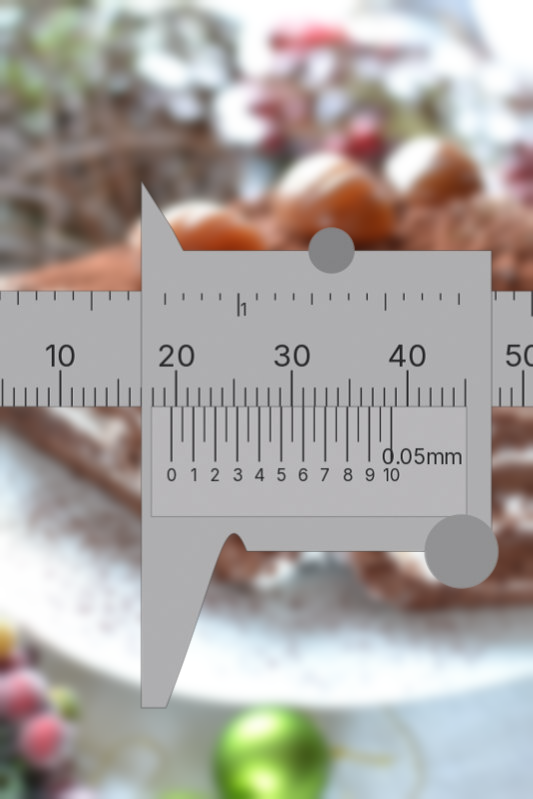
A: 19.6mm
